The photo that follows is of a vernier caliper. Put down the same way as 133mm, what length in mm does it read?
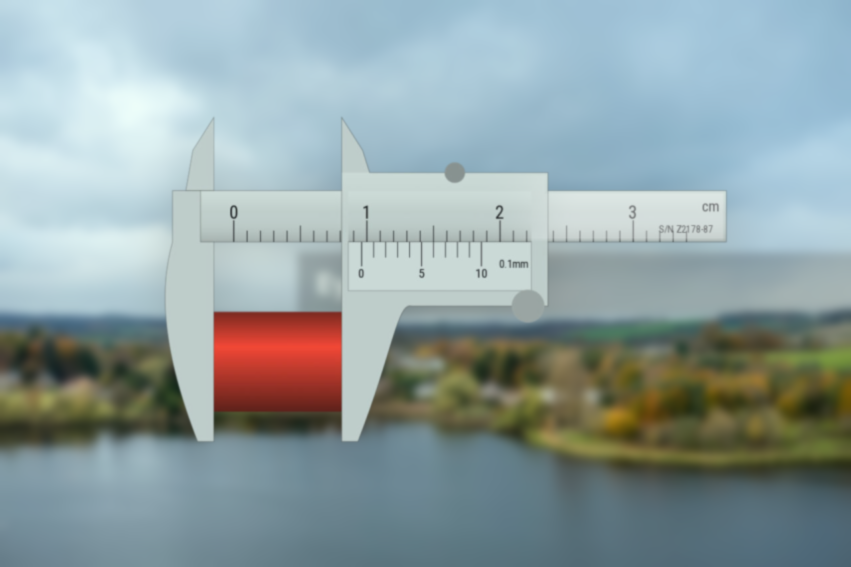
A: 9.6mm
